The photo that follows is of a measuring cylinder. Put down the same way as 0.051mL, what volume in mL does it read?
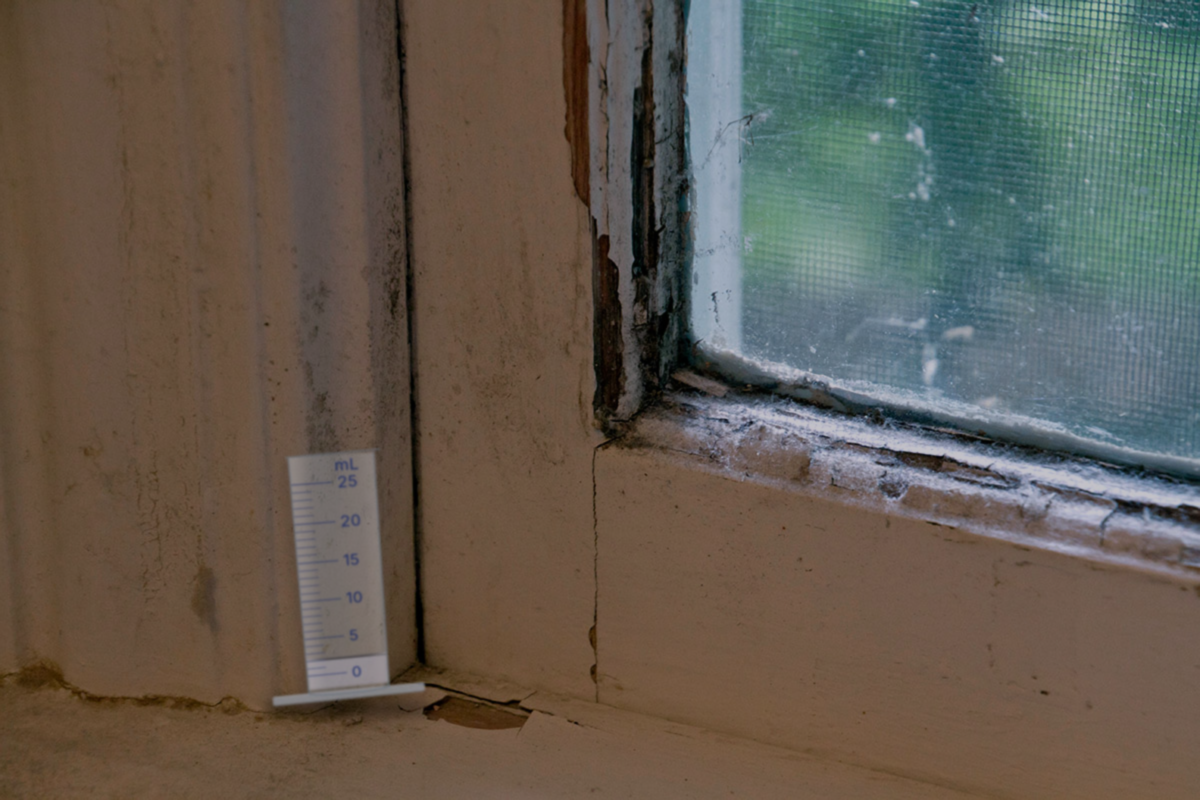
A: 2mL
